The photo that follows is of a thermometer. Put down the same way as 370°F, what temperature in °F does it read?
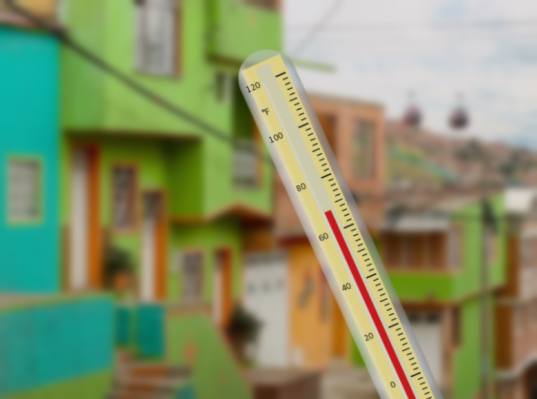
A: 68°F
